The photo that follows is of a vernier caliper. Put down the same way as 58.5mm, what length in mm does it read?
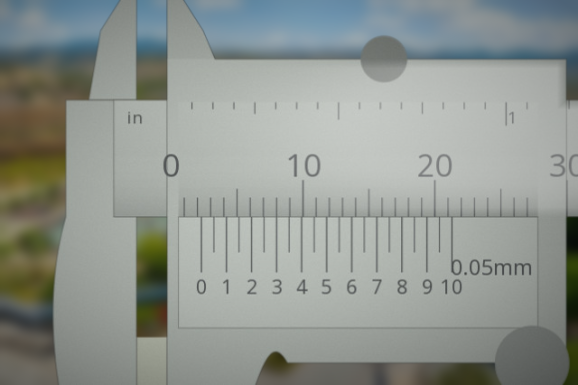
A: 2.3mm
